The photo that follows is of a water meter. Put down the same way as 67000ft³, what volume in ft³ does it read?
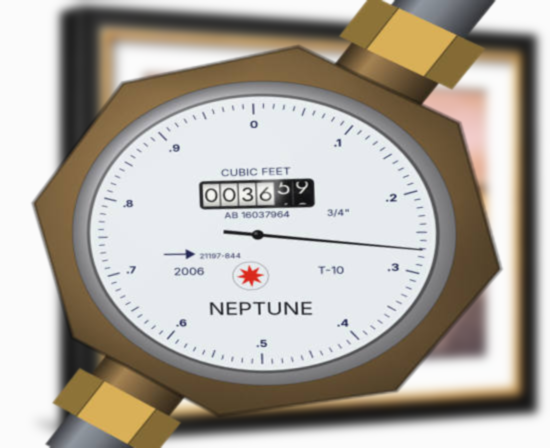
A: 3659.27ft³
